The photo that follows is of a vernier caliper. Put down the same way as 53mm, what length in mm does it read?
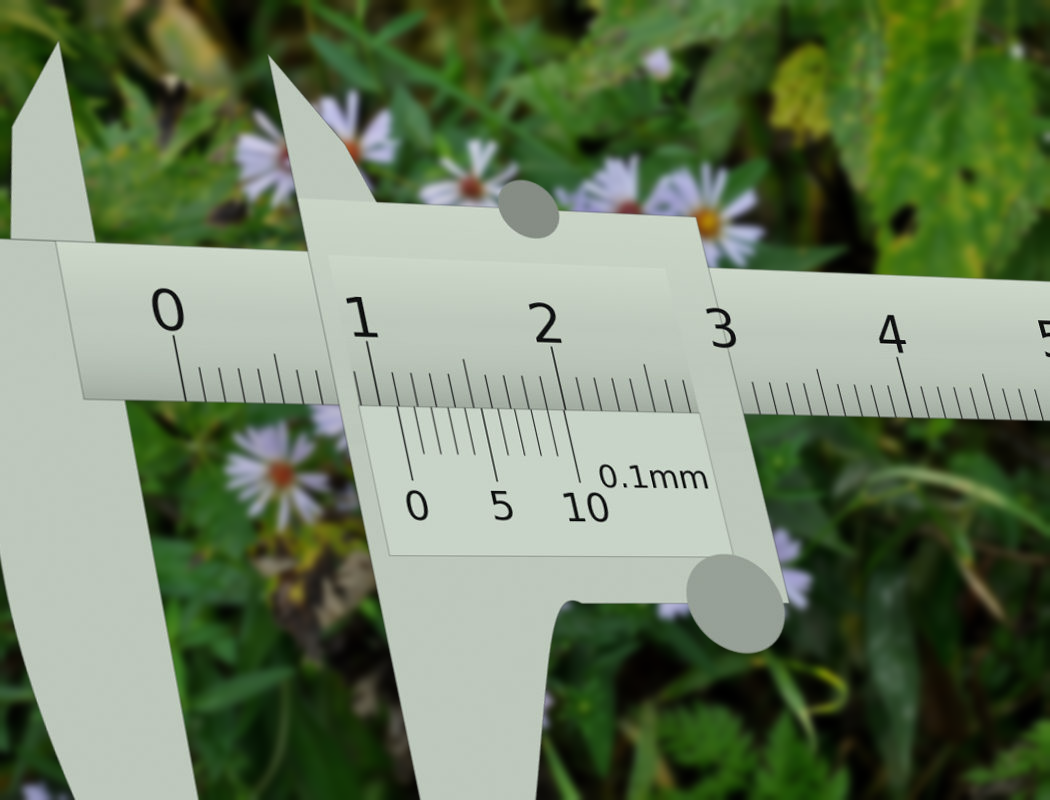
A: 10.9mm
